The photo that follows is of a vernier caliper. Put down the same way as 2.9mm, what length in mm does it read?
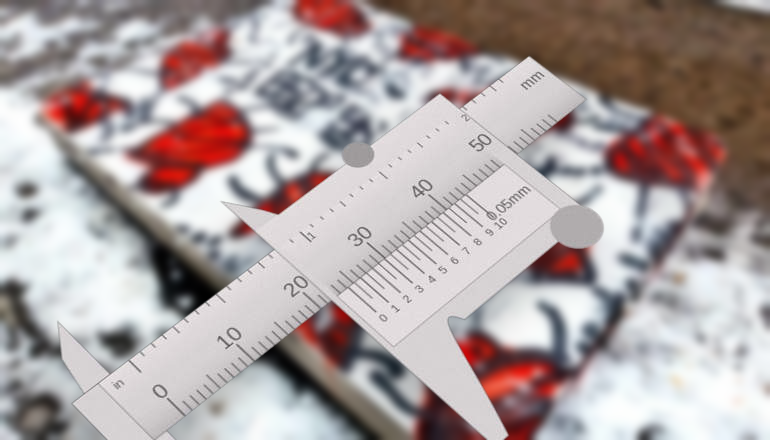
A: 24.2mm
